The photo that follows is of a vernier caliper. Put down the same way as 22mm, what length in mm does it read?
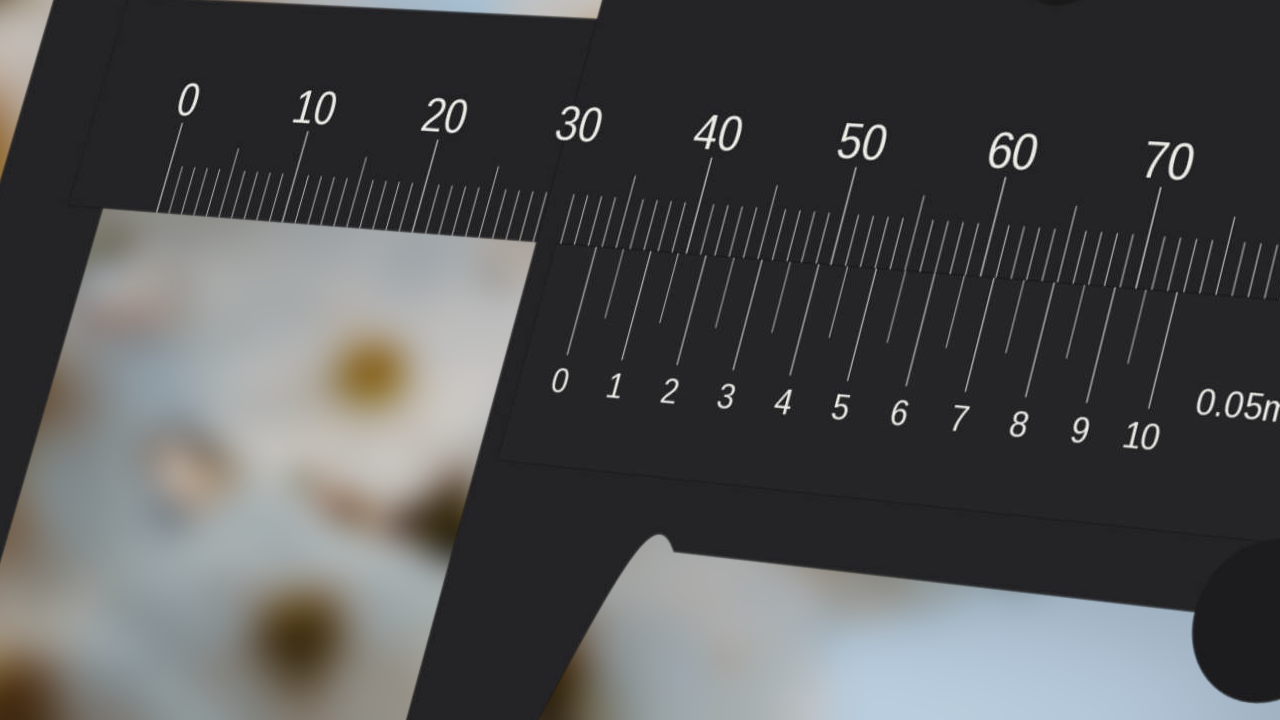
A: 33.6mm
